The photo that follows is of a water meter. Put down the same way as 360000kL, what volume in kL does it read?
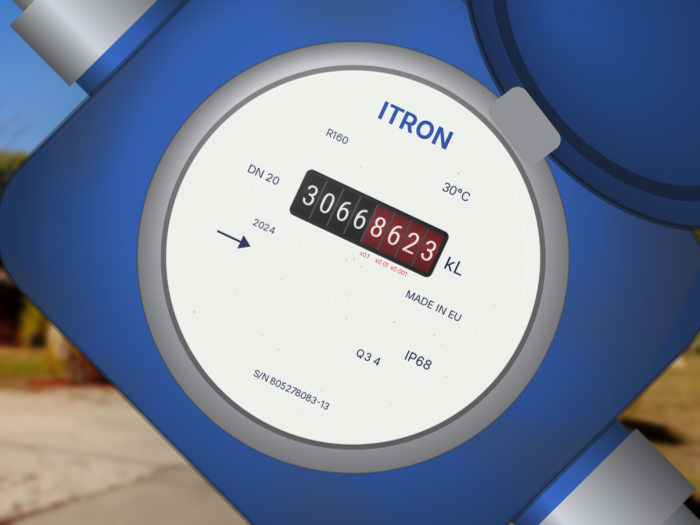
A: 3066.8623kL
